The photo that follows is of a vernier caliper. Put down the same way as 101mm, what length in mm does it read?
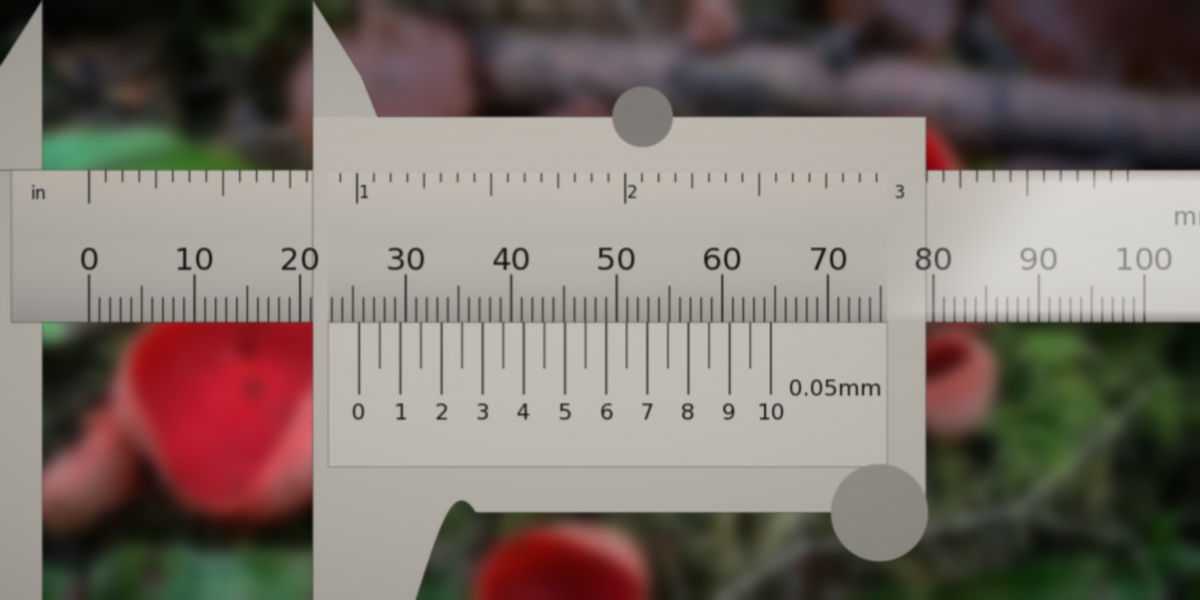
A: 25.6mm
